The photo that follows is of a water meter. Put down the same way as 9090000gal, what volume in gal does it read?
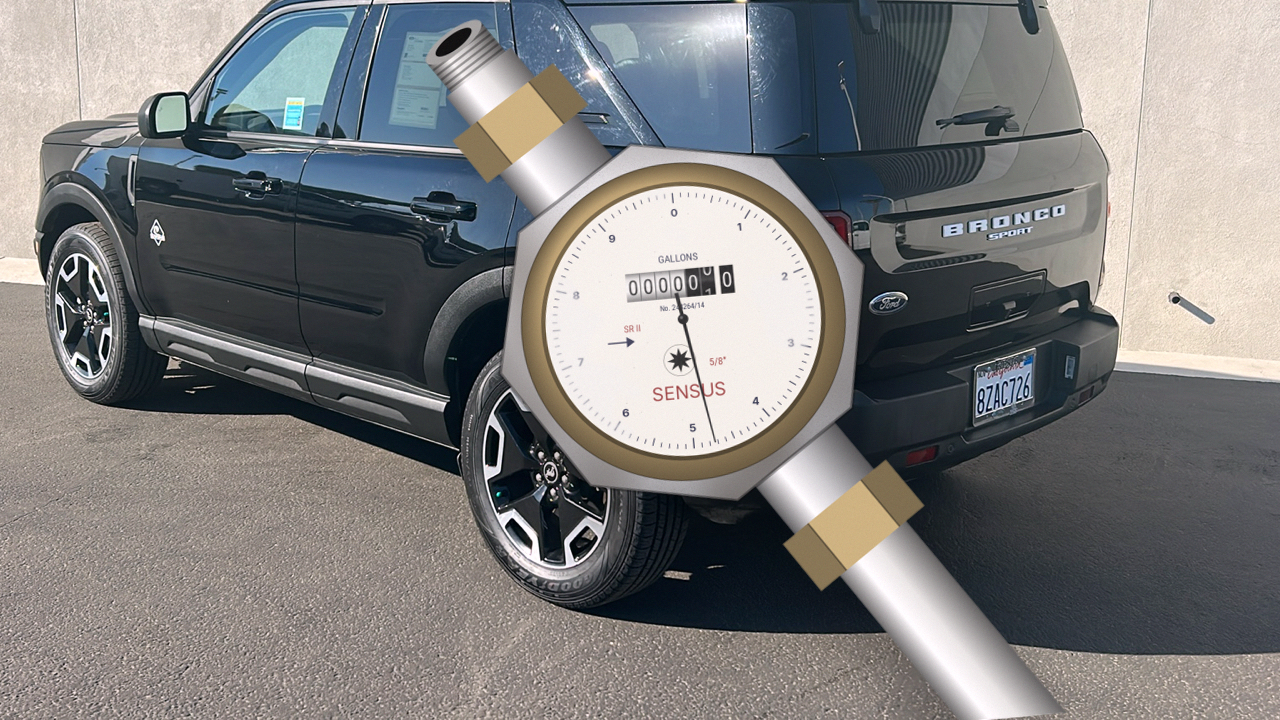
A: 4.7gal
